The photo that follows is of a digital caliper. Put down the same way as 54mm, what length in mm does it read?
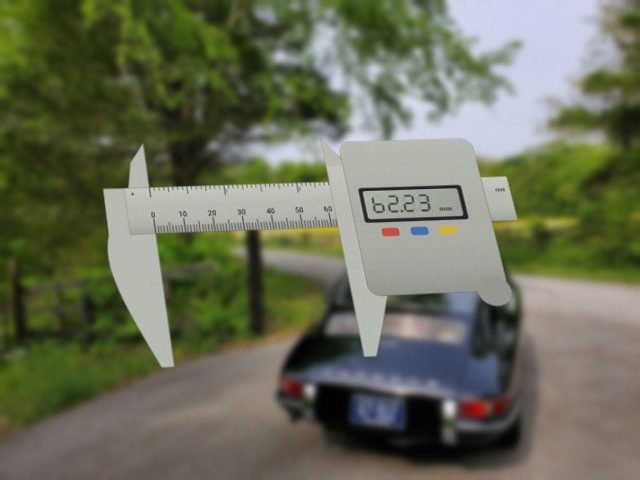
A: 62.23mm
